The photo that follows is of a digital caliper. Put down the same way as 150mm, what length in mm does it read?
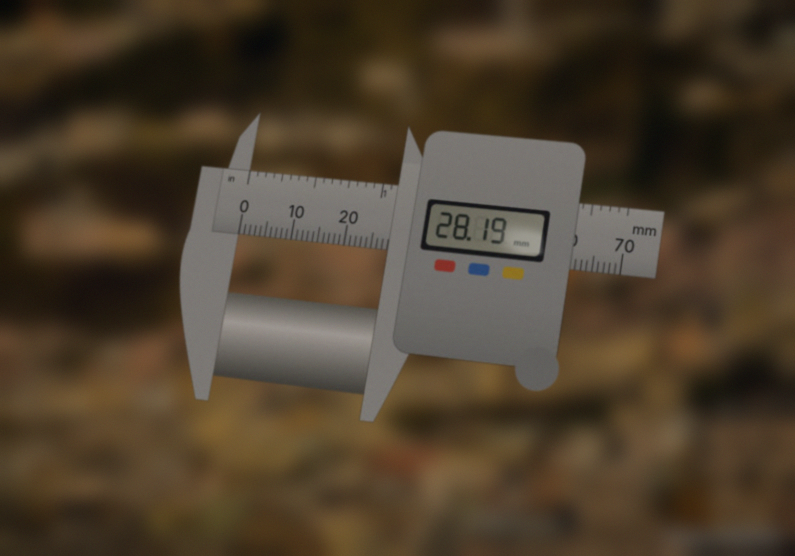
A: 28.19mm
